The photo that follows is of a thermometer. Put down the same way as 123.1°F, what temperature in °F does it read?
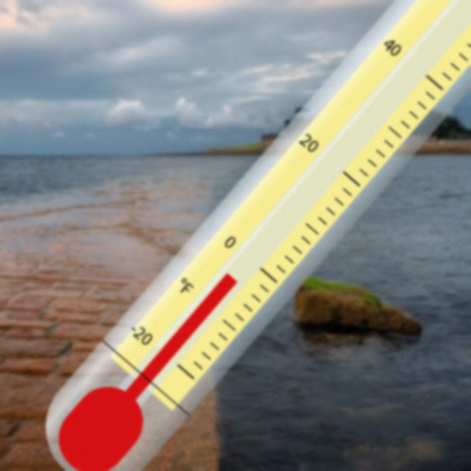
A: -4°F
